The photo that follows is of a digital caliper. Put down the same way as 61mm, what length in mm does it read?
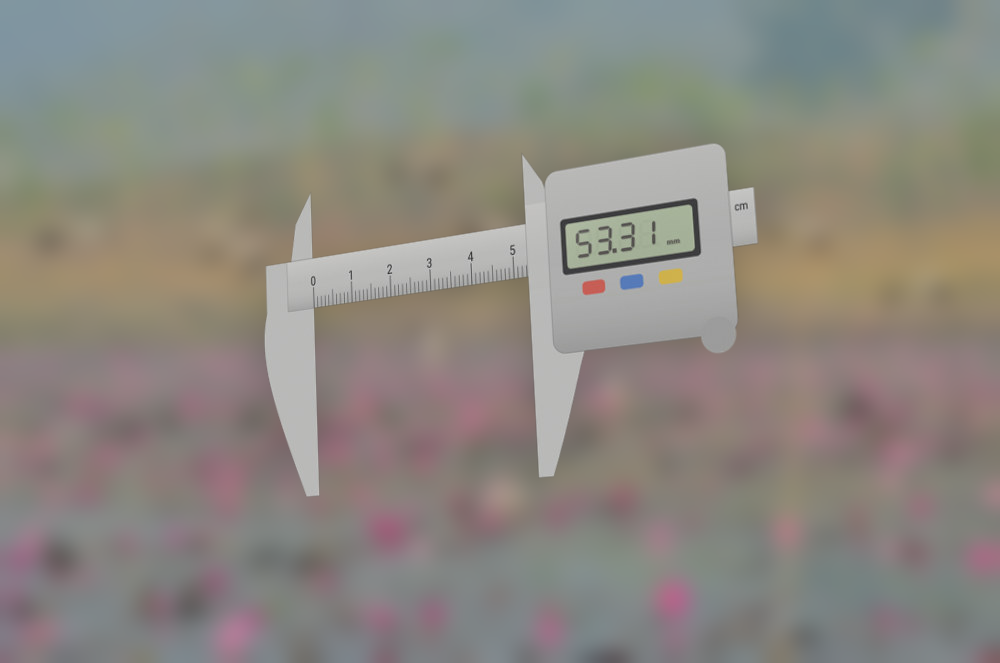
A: 53.31mm
